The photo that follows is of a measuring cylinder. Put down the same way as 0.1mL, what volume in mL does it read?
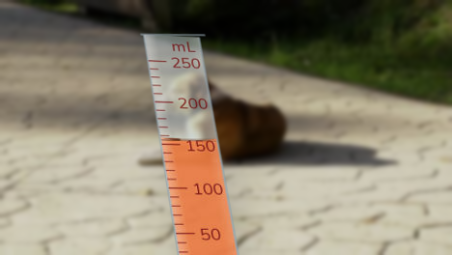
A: 155mL
